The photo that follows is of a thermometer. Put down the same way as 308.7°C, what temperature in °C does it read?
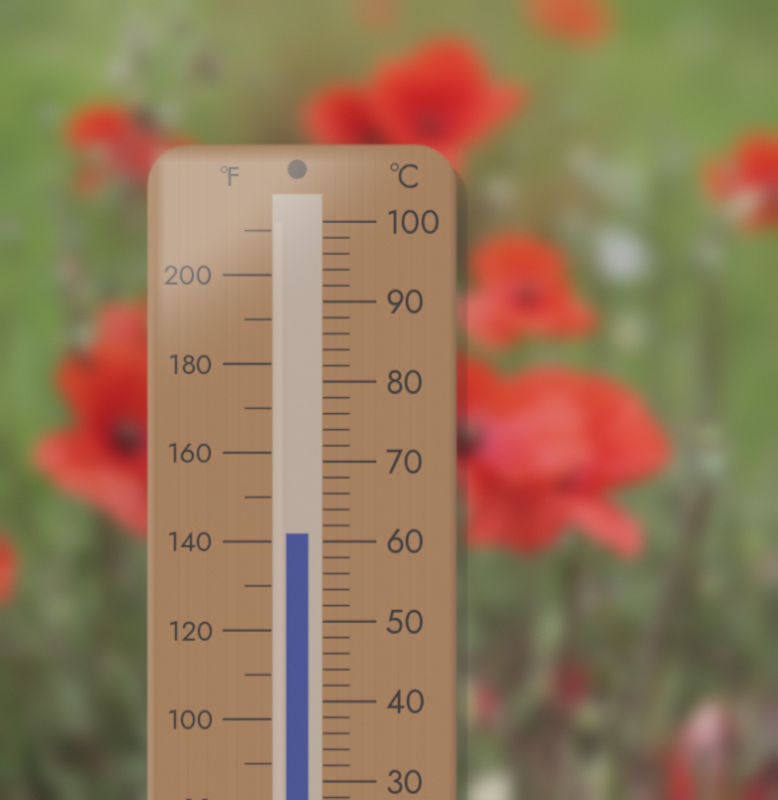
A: 61°C
